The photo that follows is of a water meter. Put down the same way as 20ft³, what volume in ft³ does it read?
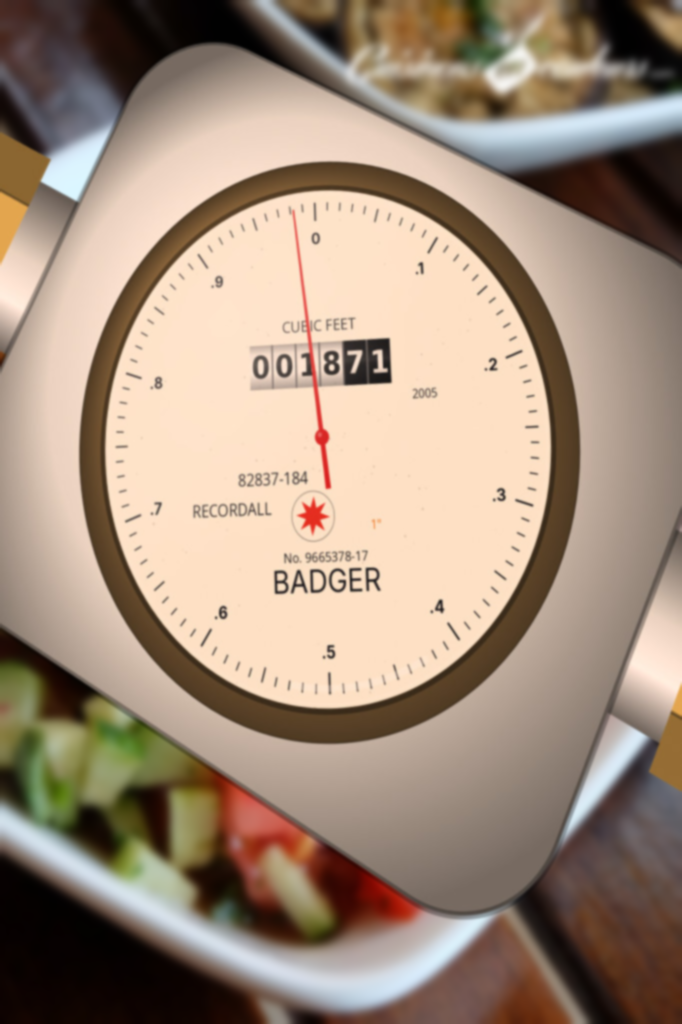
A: 1870.98ft³
